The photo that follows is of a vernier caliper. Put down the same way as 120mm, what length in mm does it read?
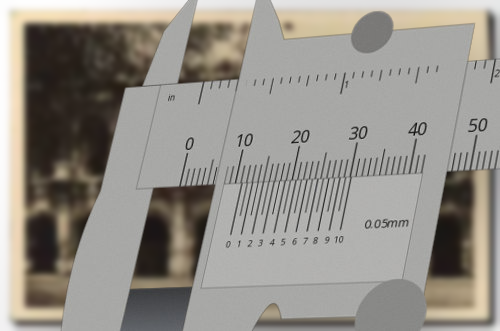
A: 11.2mm
